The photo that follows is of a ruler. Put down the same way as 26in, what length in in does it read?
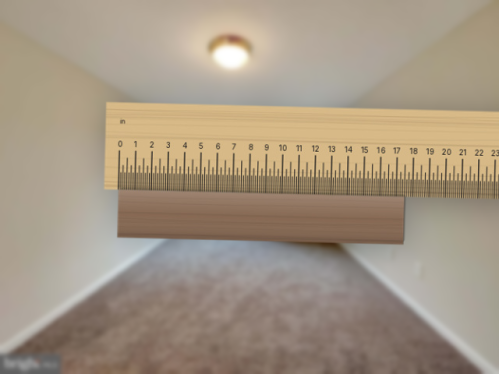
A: 17.5in
